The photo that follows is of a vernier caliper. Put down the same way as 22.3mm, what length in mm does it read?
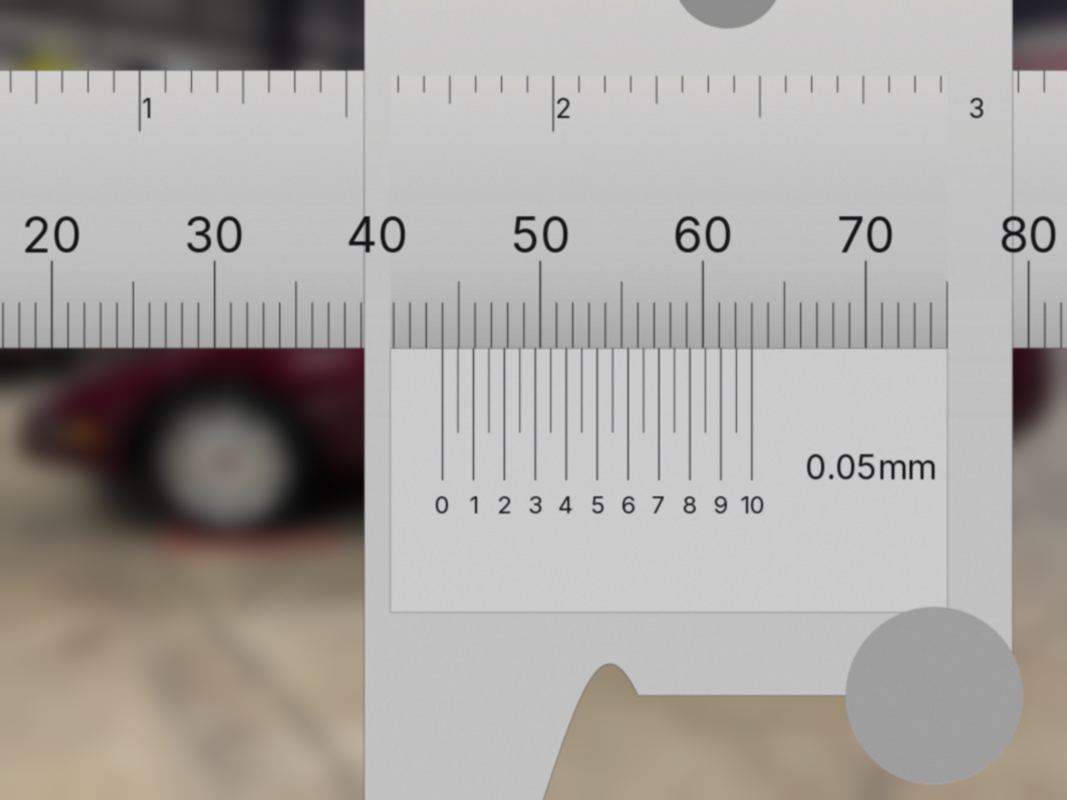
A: 44.0mm
